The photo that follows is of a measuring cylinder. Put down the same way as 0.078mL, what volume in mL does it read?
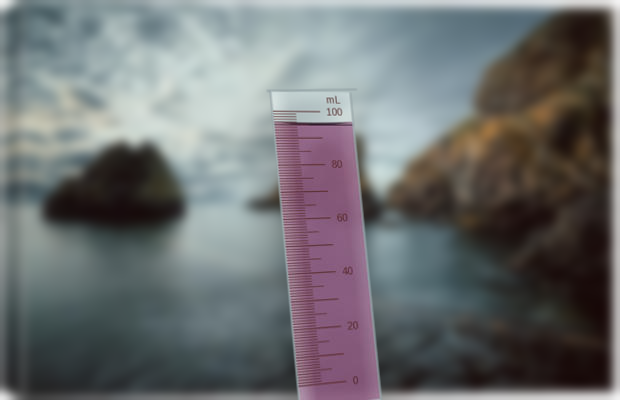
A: 95mL
